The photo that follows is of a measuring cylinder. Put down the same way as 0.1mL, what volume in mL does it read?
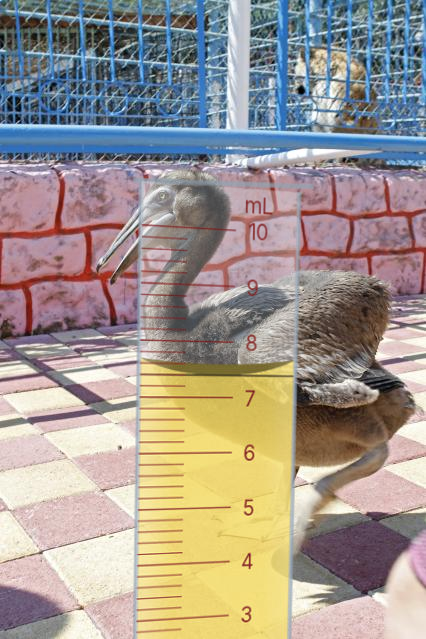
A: 7.4mL
